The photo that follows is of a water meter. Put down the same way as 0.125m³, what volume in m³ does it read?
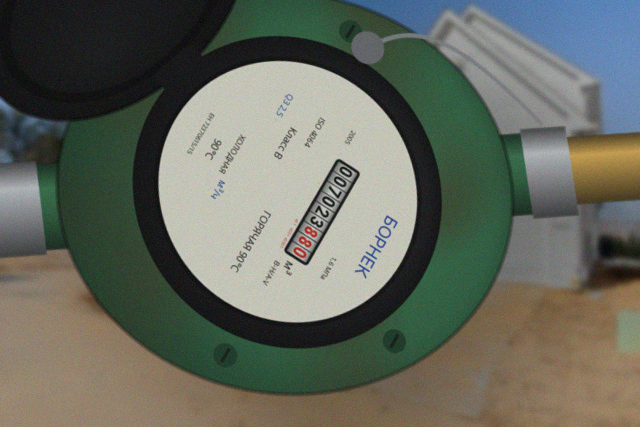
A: 7023.880m³
